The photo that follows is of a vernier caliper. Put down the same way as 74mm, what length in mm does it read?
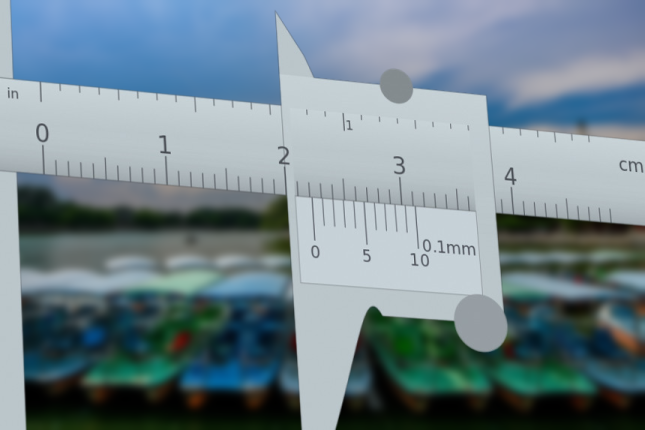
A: 22.2mm
